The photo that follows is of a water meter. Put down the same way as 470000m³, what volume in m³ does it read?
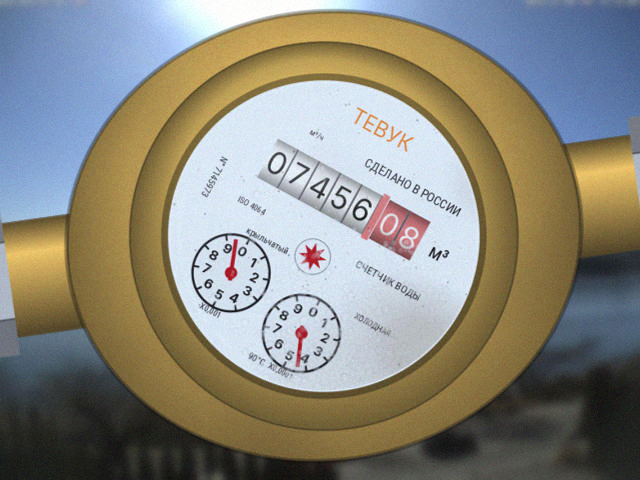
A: 7456.0794m³
